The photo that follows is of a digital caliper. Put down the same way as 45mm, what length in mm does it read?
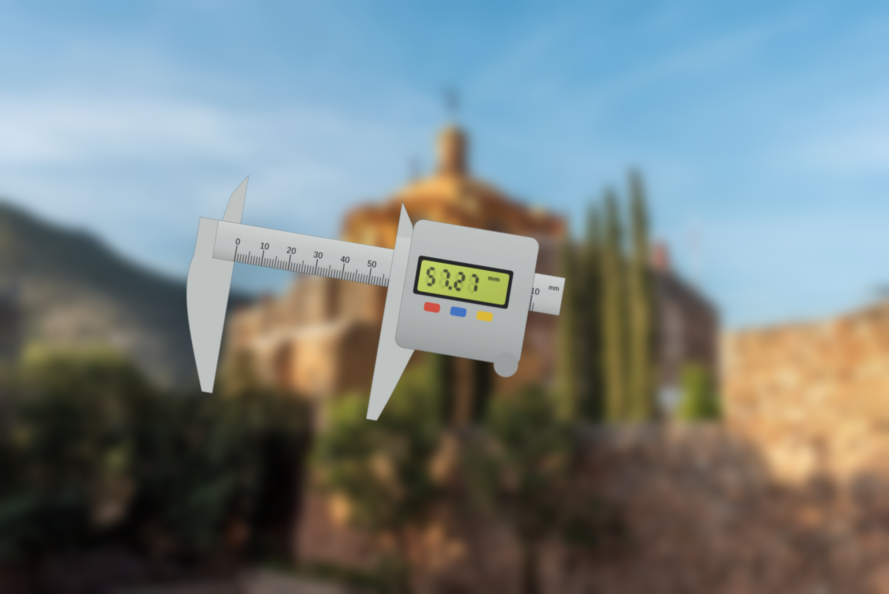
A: 57.27mm
